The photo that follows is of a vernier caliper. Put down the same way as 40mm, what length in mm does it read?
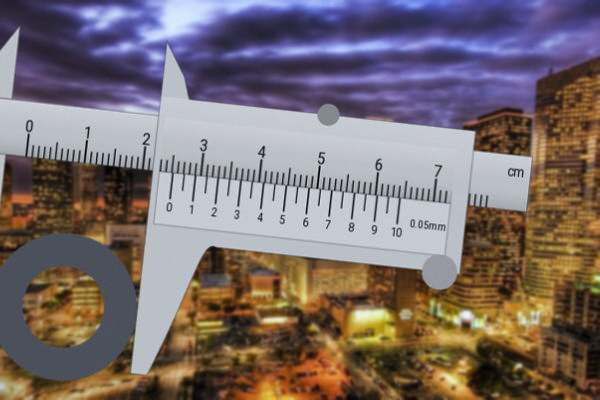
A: 25.2mm
